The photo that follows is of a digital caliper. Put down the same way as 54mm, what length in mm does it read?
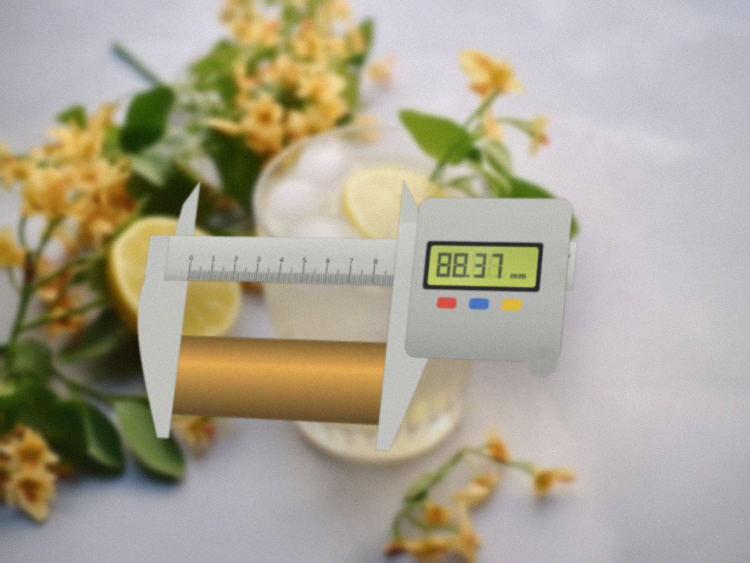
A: 88.37mm
